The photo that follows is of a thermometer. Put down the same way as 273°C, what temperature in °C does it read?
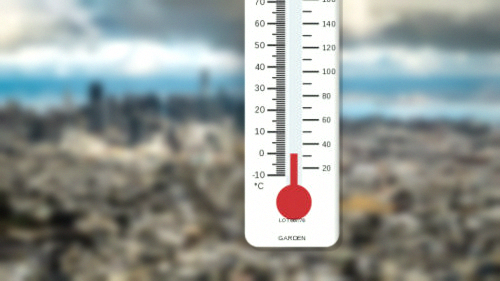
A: 0°C
